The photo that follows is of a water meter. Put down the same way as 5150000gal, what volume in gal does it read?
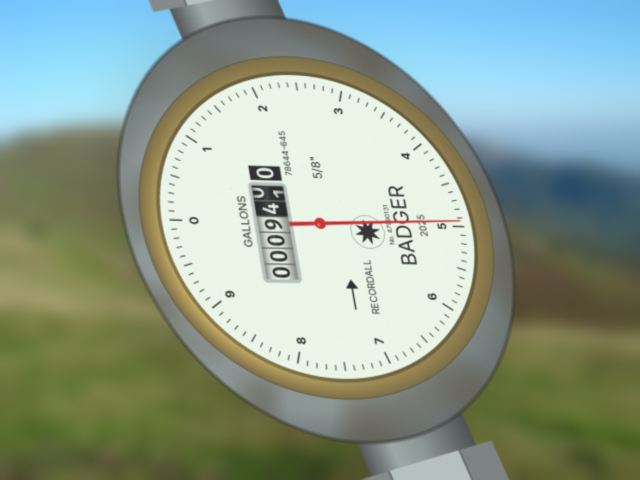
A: 9404.9gal
